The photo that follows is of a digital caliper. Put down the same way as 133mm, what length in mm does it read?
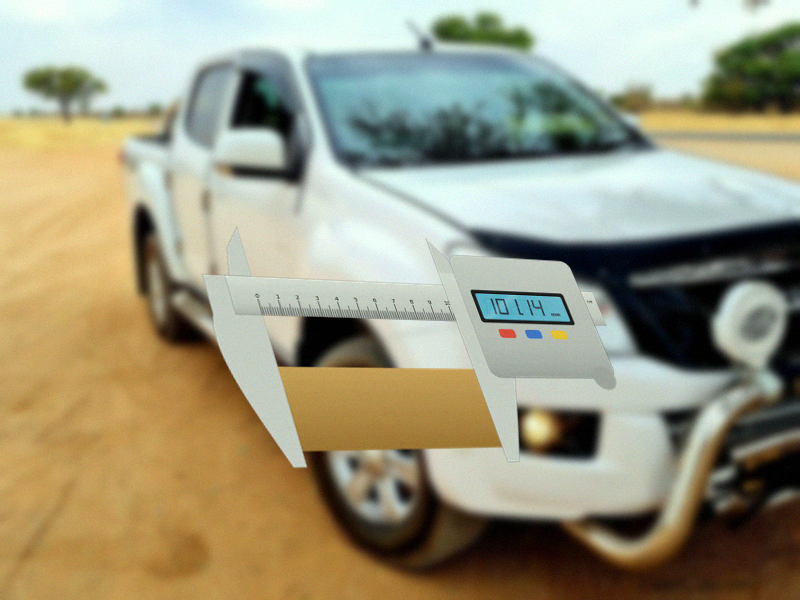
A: 101.14mm
